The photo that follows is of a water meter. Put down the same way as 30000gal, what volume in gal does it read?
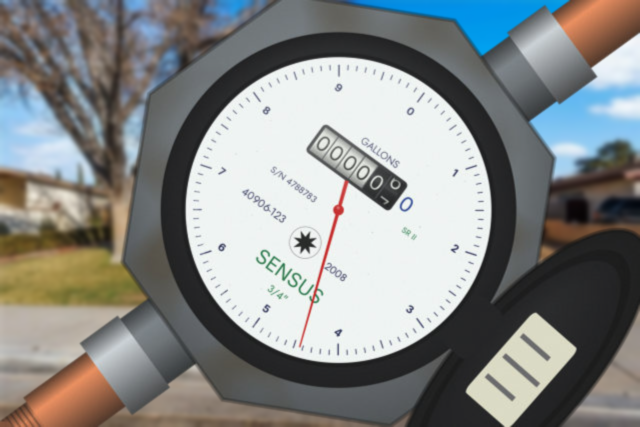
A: 64.4gal
